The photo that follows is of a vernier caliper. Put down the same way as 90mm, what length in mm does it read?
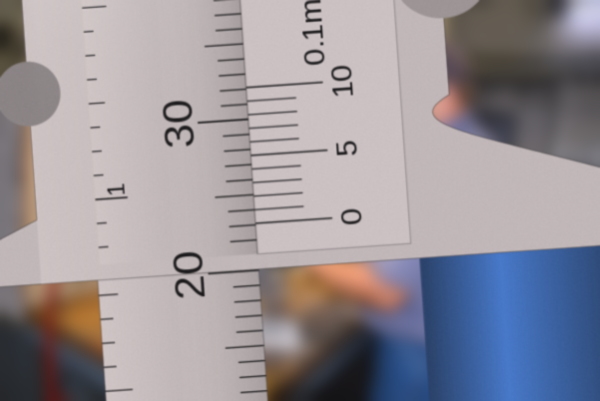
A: 23.1mm
